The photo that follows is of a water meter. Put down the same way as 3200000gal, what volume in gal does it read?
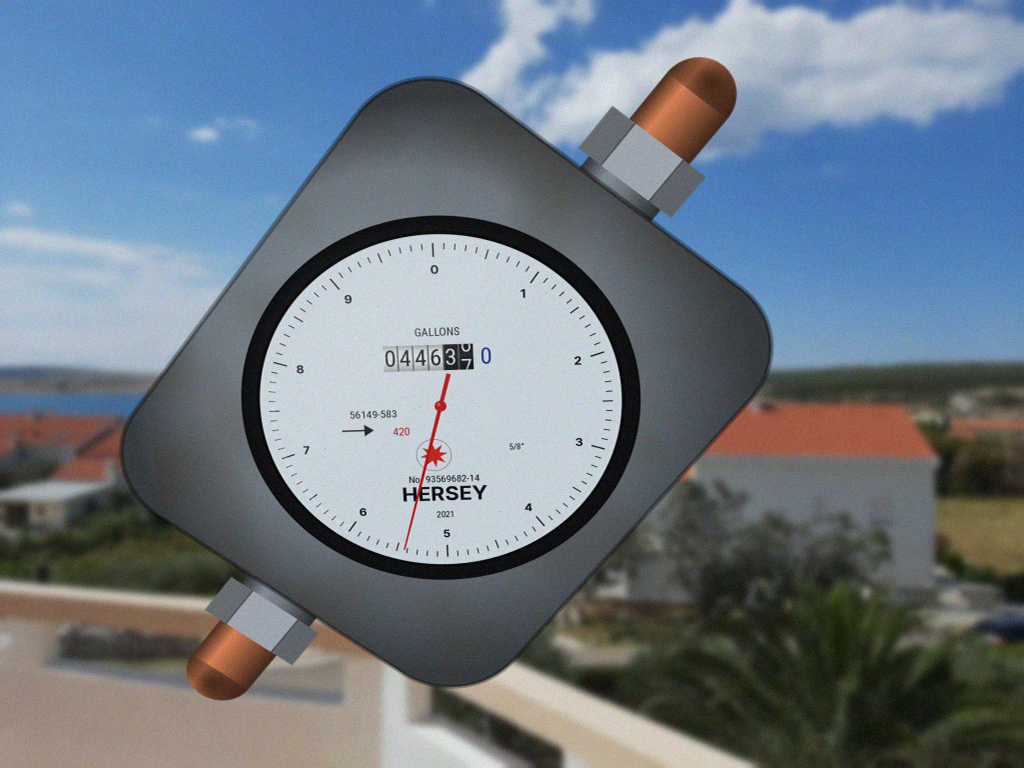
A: 446365.4gal
